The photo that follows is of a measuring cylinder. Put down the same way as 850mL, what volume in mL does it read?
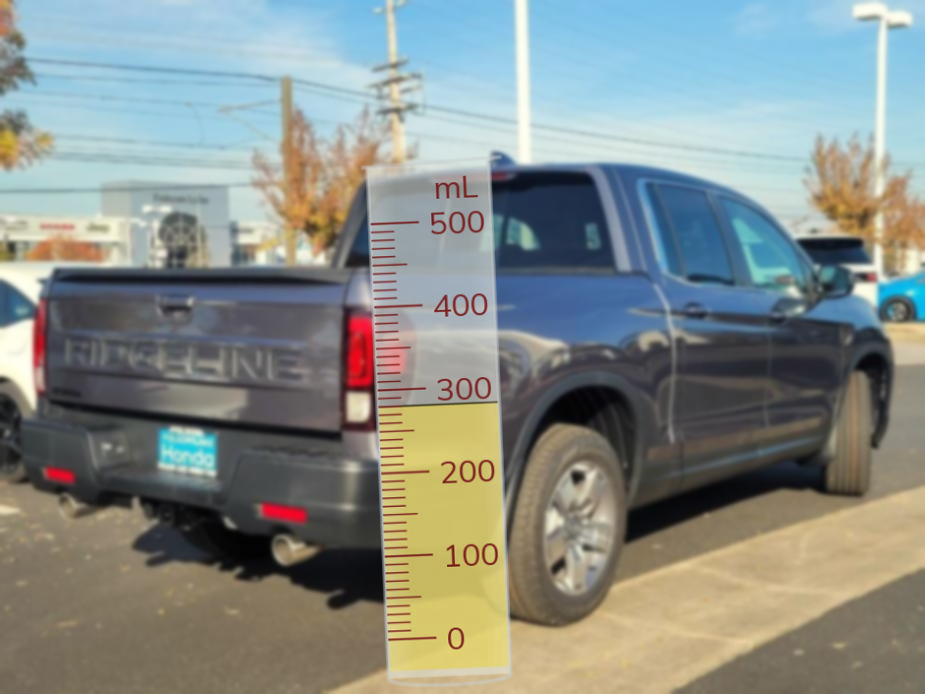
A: 280mL
